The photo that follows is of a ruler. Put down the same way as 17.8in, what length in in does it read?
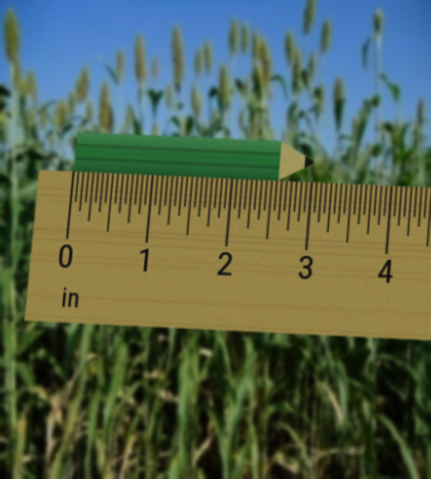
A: 3in
